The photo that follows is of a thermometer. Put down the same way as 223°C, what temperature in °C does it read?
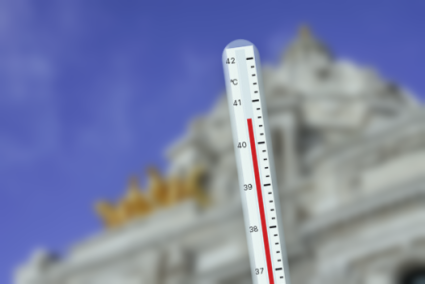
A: 40.6°C
